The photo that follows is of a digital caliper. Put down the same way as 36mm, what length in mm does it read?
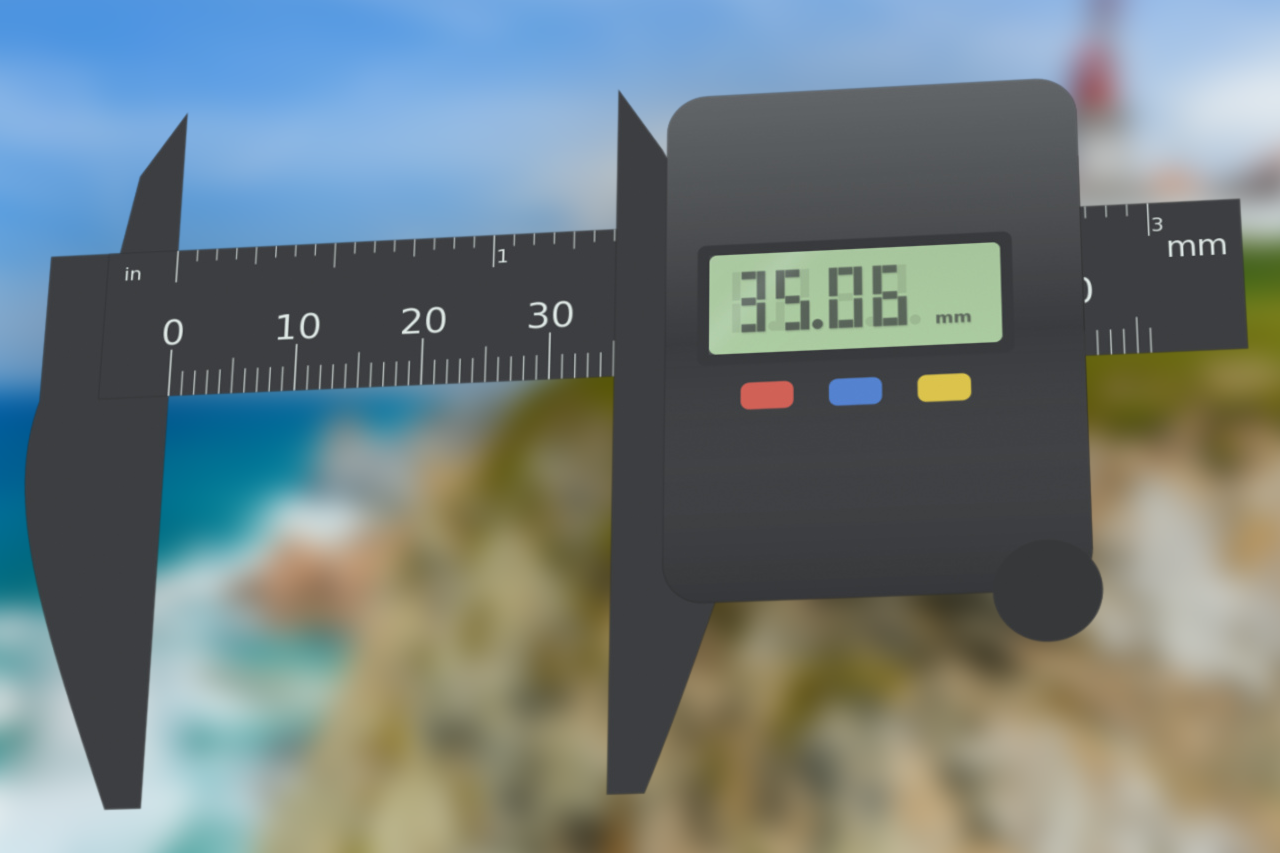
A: 35.06mm
